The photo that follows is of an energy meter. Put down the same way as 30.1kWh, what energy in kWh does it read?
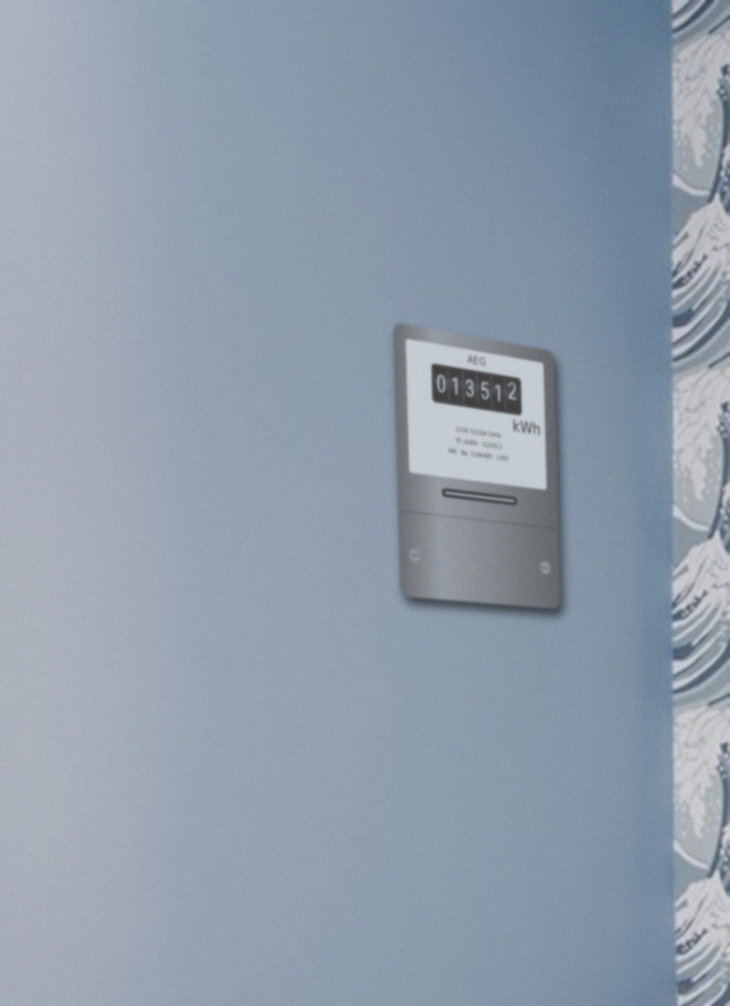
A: 13512kWh
